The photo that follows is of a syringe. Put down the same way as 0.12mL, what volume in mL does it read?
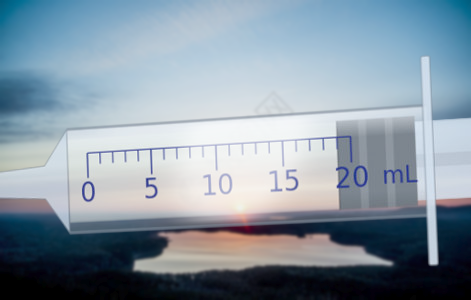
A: 19mL
